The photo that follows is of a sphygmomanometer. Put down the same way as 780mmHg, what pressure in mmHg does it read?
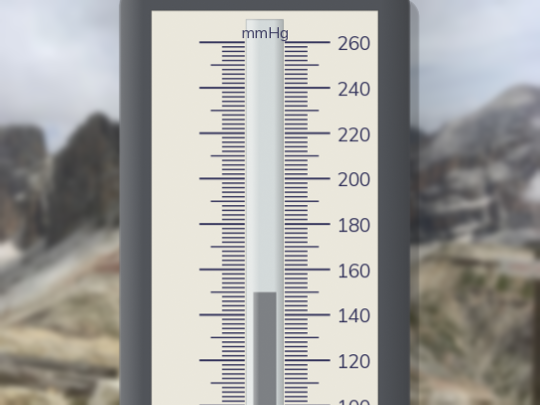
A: 150mmHg
